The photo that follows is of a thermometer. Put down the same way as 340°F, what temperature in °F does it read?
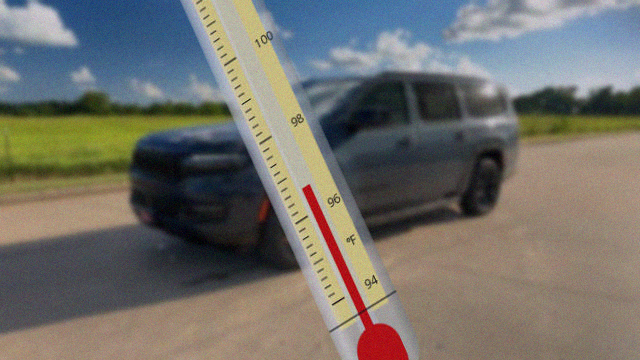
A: 96.6°F
